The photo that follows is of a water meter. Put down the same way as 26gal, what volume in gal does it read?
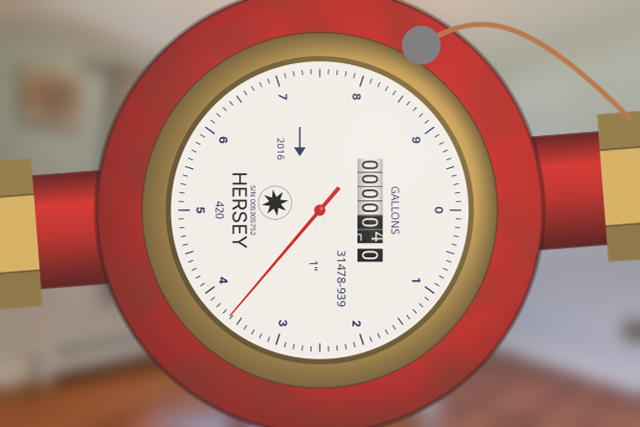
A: 43.6gal
